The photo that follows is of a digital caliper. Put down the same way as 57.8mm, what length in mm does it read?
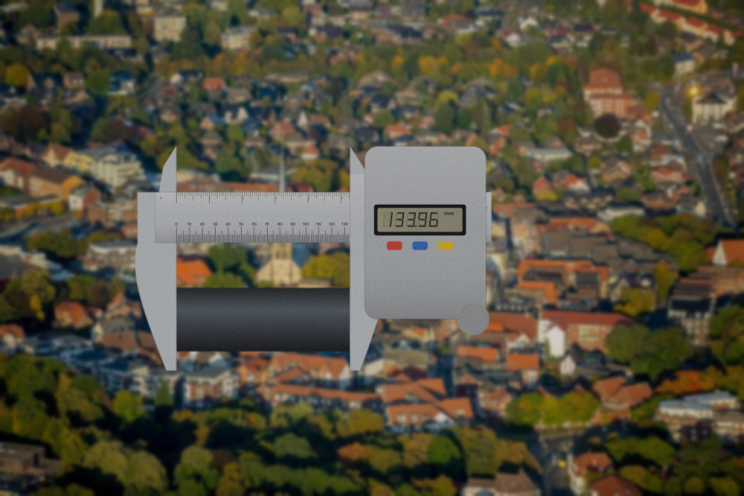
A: 133.96mm
